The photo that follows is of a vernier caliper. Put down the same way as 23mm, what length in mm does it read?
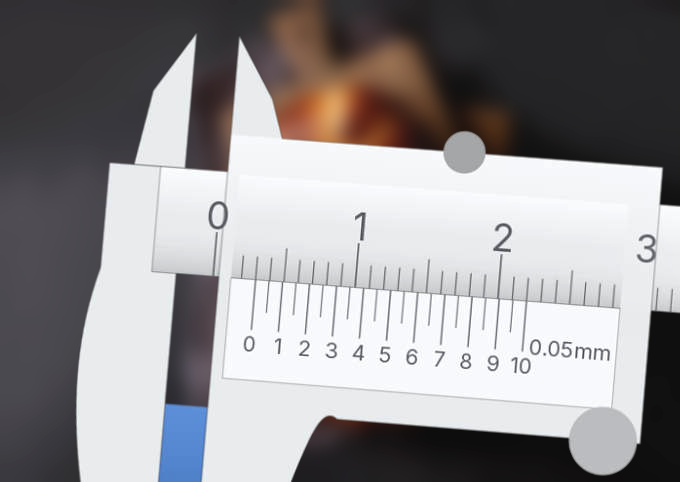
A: 3.0mm
